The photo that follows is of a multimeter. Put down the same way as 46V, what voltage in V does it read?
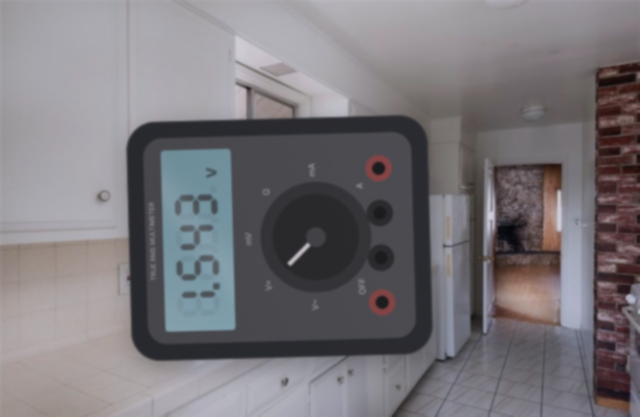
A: 1.543V
